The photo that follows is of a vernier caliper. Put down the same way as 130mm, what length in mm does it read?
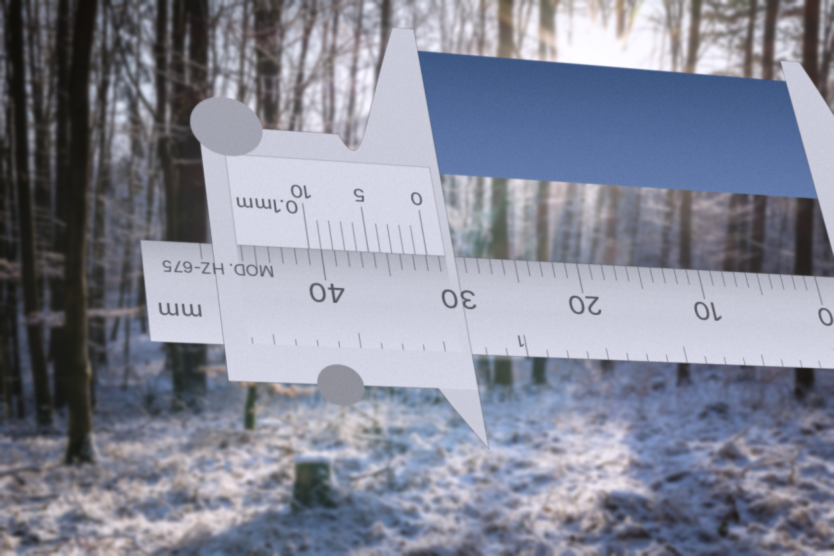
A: 31.9mm
